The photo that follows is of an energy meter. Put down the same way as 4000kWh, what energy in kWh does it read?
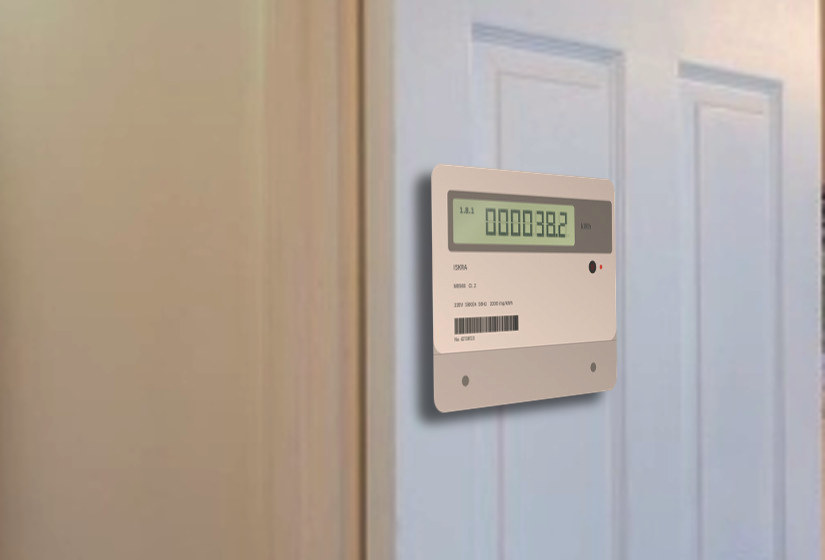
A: 38.2kWh
